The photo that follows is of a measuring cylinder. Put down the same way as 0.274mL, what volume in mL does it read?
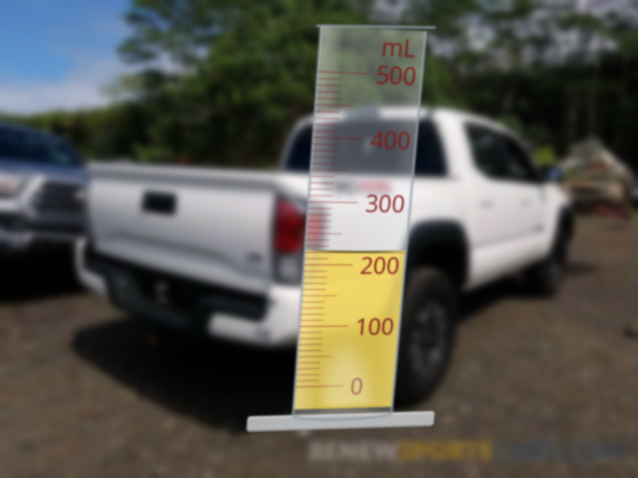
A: 220mL
